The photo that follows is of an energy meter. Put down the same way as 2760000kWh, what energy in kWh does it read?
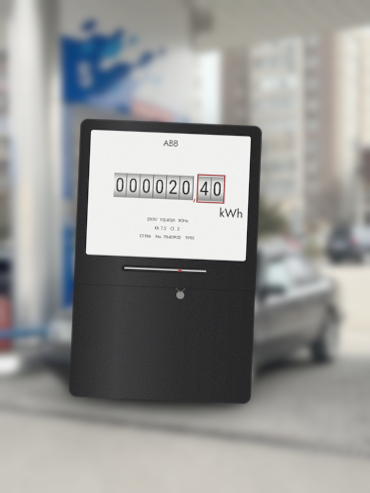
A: 20.40kWh
